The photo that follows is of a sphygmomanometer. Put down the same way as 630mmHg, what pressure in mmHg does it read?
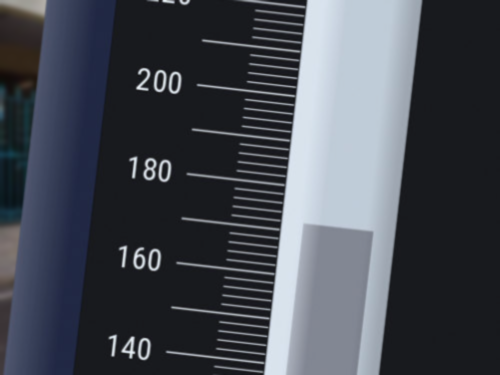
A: 172mmHg
